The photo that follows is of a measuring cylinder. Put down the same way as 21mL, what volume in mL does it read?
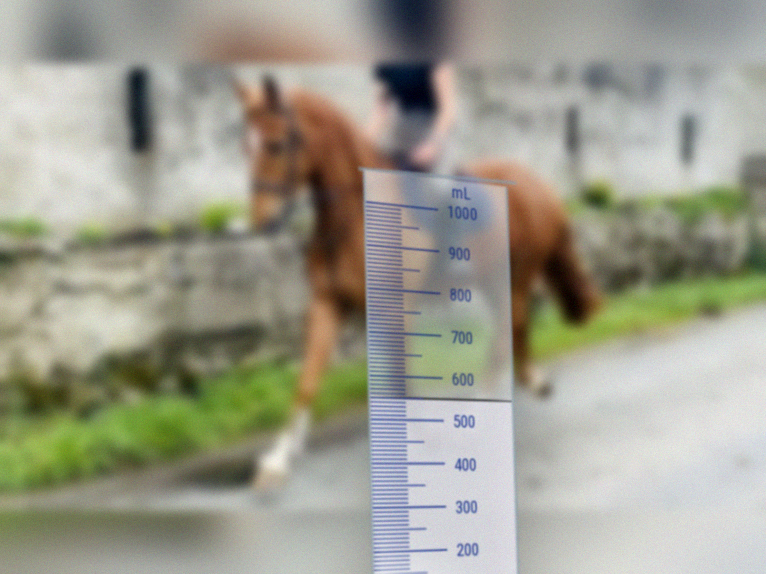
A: 550mL
